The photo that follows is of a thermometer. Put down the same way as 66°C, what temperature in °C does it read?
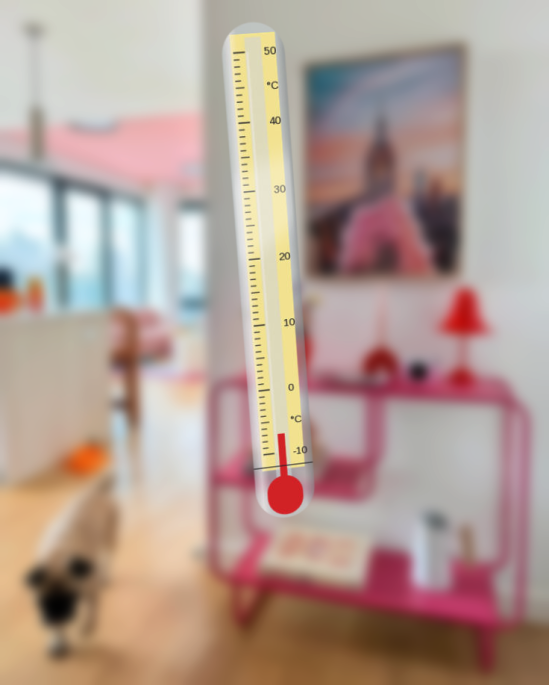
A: -7°C
